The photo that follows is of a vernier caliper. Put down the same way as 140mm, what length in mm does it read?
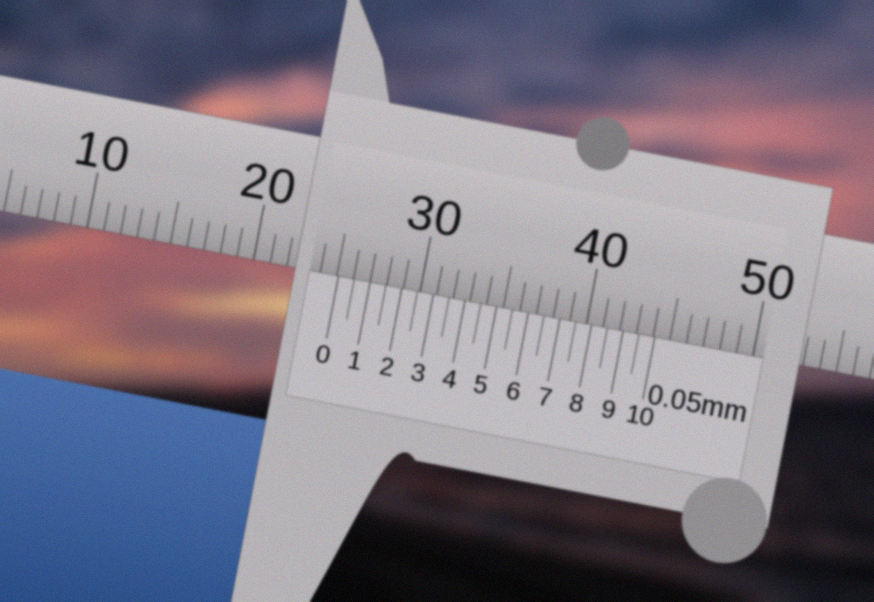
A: 25.1mm
